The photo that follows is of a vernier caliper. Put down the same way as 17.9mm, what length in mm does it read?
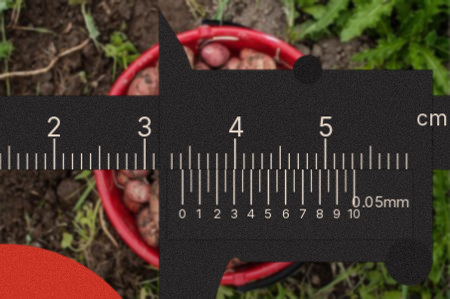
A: 34.2mm
